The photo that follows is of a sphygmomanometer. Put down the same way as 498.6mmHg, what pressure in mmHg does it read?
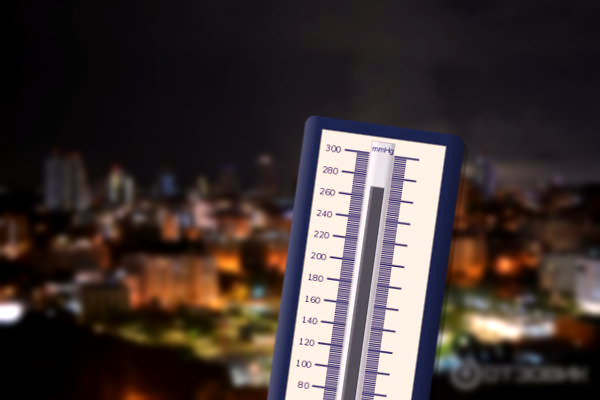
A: 270mmHg
